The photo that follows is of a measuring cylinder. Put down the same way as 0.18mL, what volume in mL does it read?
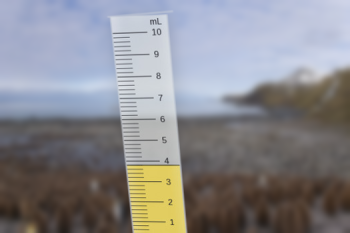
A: 3.8mL
